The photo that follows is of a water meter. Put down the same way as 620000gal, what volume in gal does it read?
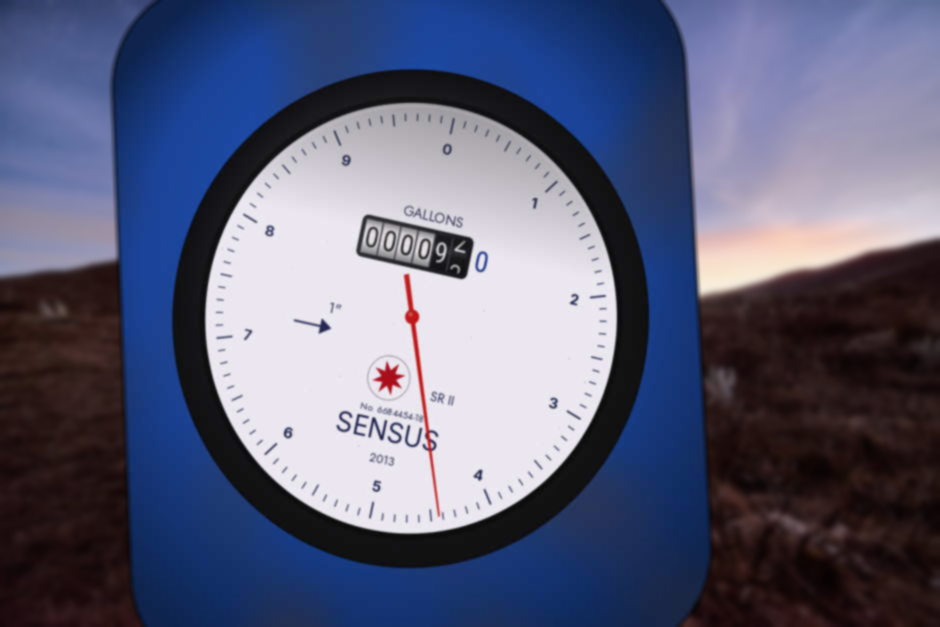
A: 924.4gal
